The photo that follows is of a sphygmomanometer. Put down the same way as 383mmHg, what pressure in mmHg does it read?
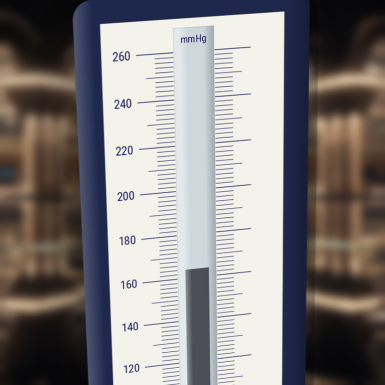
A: 164mmHg
